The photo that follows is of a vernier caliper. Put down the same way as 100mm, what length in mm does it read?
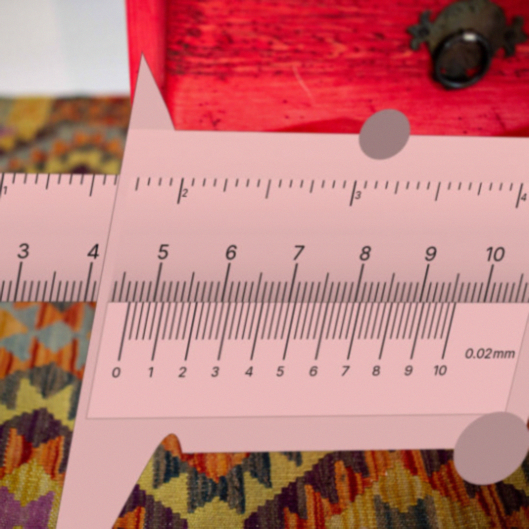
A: 46.5mm
